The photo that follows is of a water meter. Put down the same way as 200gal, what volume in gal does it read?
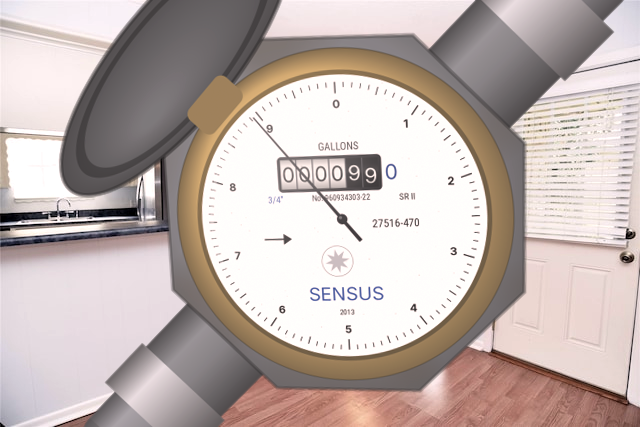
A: 988.9gal
